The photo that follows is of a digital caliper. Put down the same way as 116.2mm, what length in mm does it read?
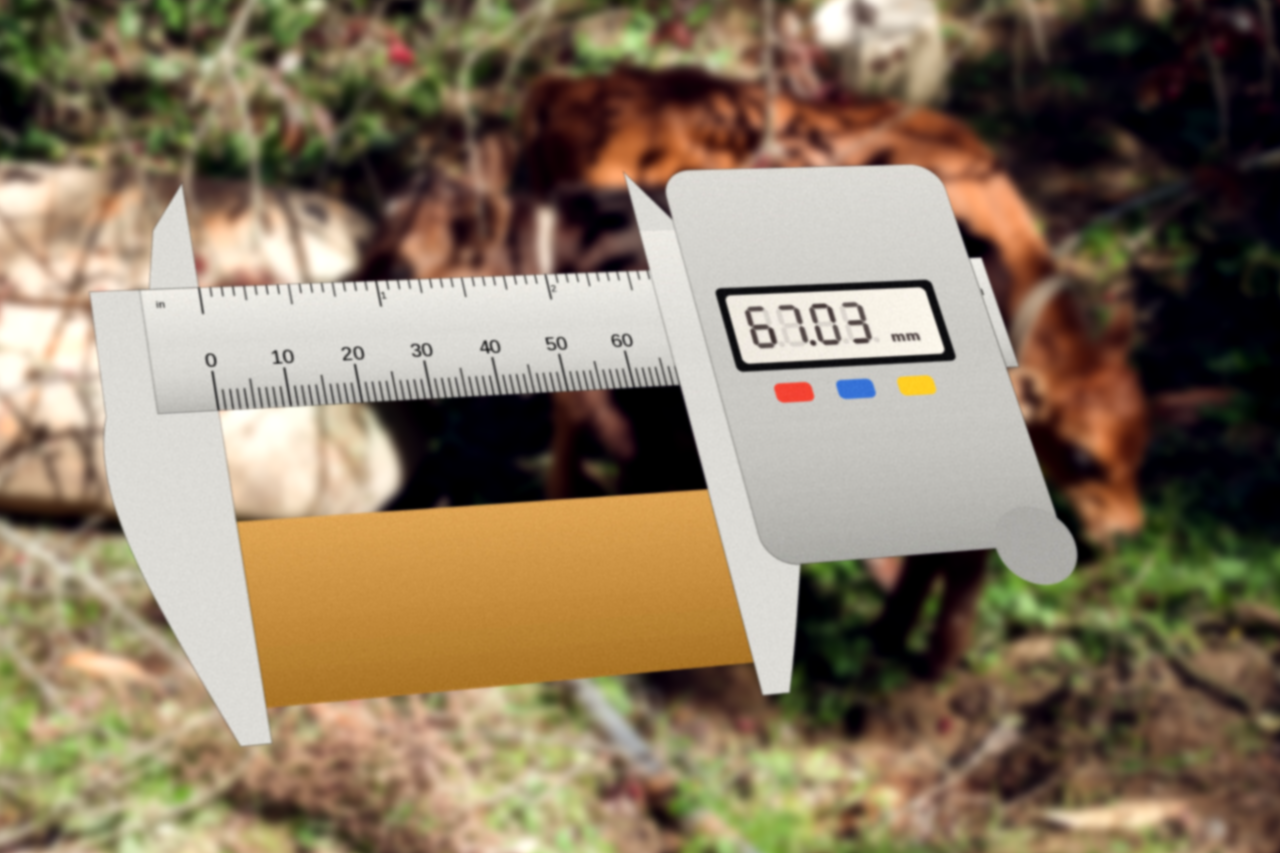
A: 67.03mm
